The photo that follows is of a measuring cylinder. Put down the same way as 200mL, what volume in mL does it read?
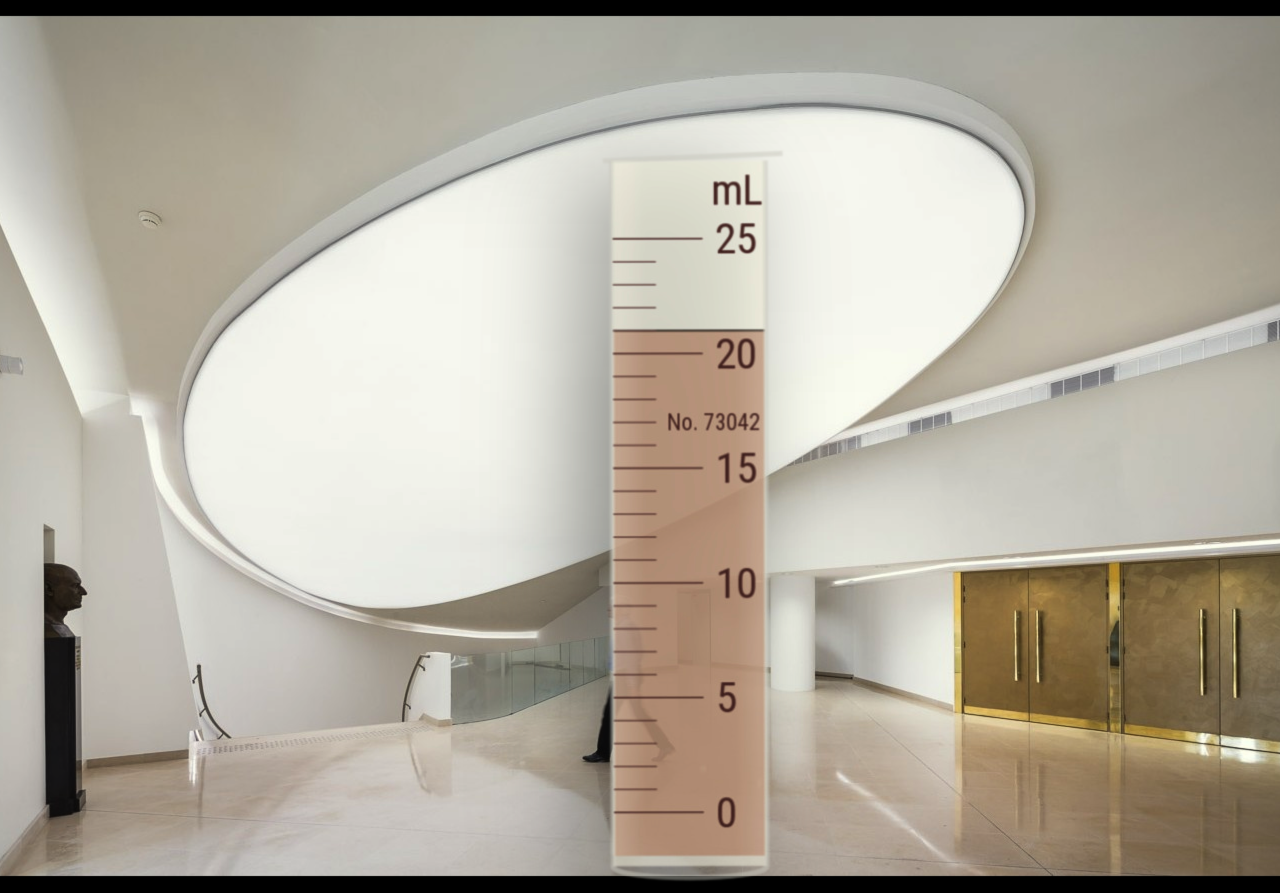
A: 21mL
